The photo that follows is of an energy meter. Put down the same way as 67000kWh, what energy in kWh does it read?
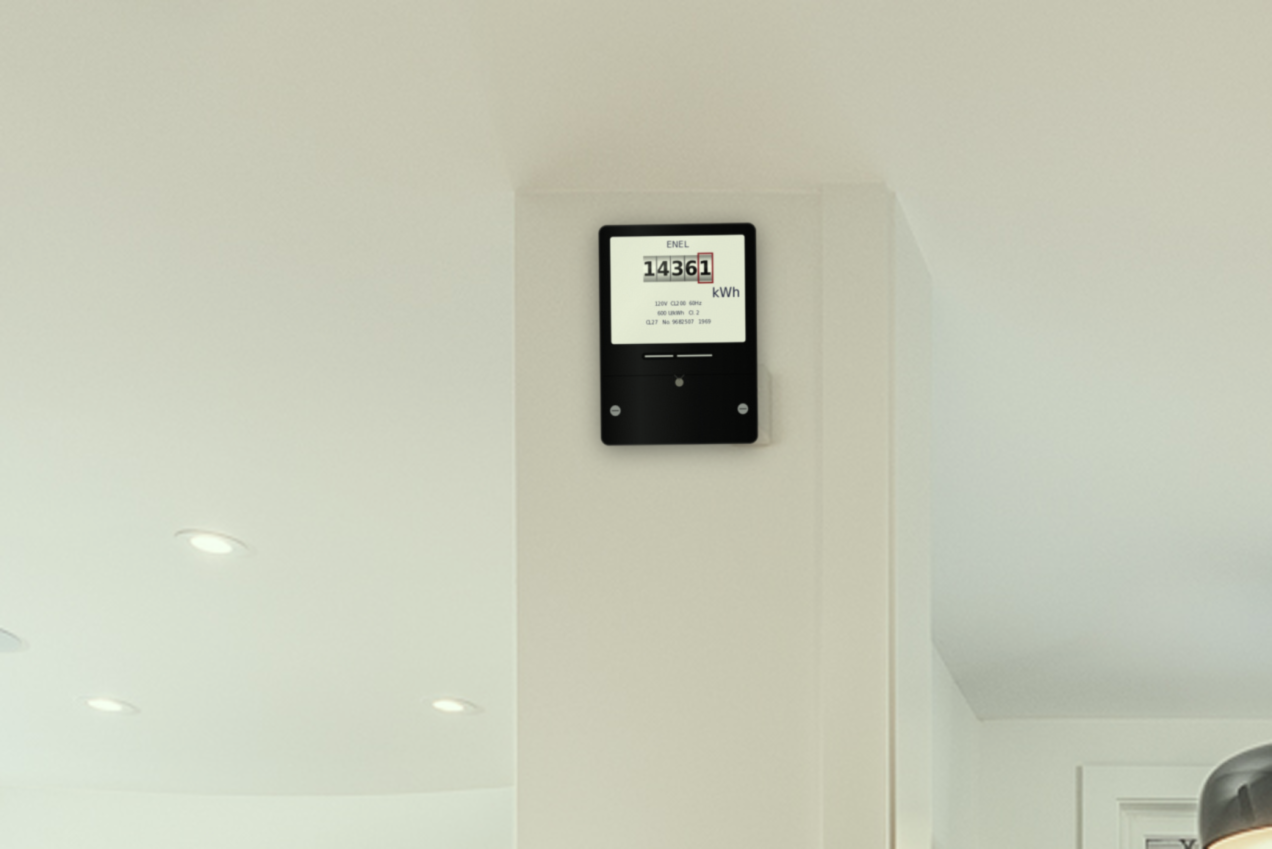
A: 1436.1kWh
